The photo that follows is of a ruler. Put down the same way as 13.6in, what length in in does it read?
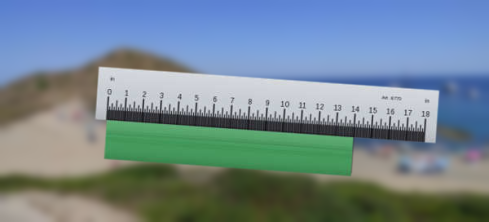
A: 14in
